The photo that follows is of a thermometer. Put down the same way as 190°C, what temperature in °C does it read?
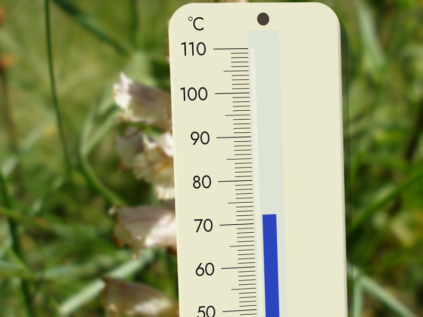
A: 72°C
